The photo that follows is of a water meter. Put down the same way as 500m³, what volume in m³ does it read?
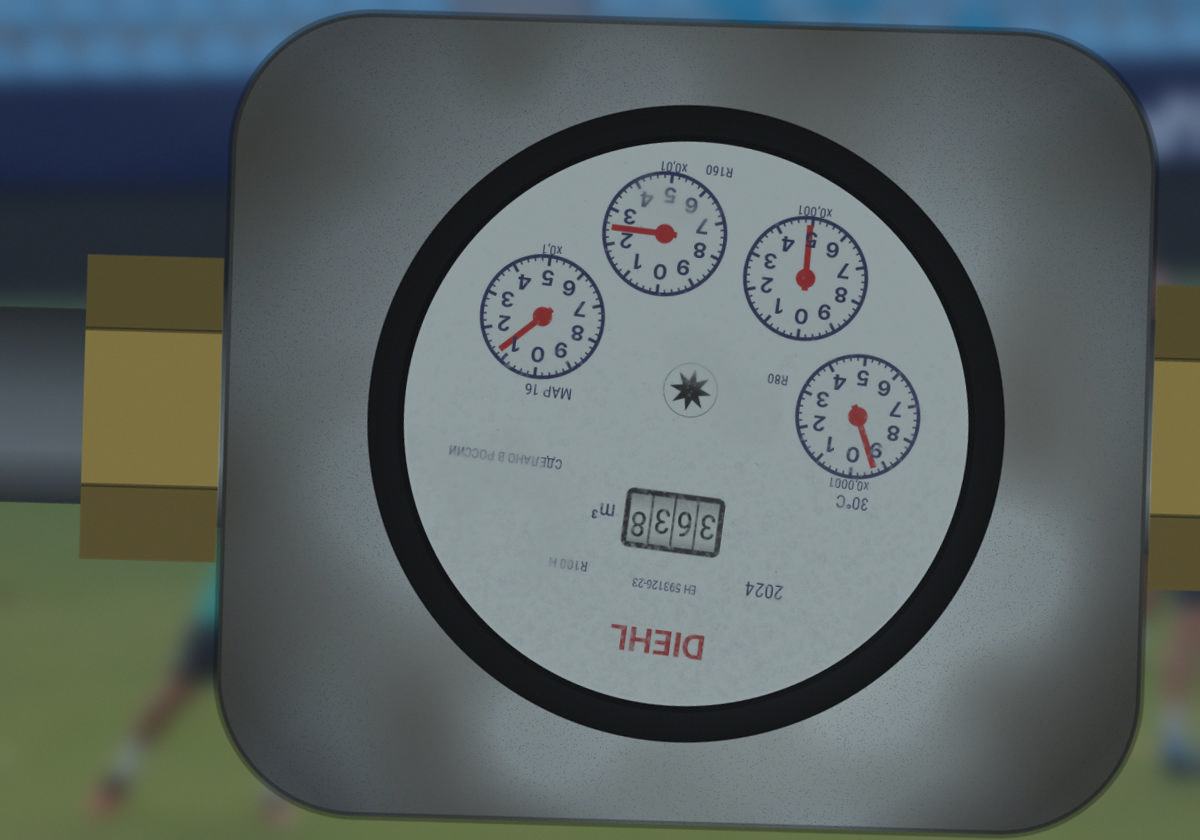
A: 3638.1249m³
